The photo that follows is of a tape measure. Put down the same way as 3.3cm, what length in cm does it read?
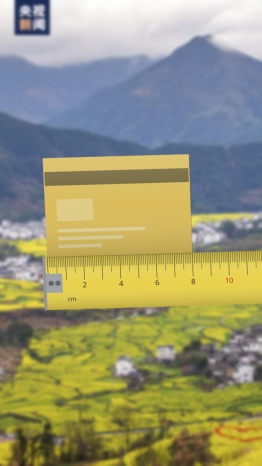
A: 8cm
